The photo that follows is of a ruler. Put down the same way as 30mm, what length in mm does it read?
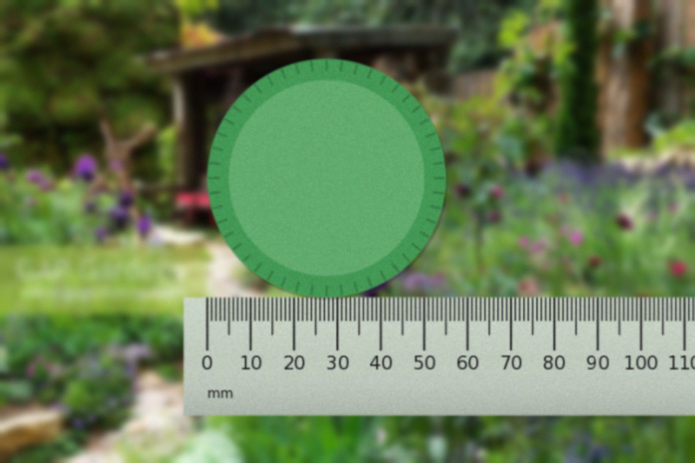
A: 55mm
